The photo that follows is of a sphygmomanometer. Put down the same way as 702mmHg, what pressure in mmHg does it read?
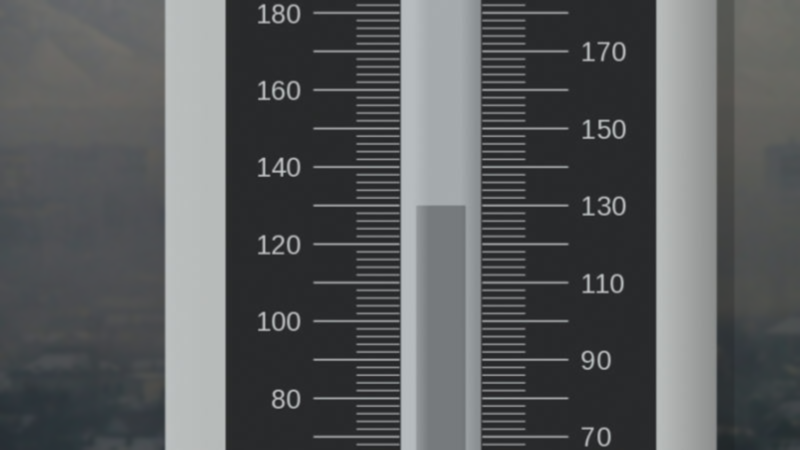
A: 130mmHg
